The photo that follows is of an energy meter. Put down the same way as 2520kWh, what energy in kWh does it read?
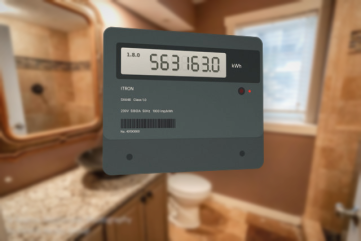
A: 563163.0kWh
